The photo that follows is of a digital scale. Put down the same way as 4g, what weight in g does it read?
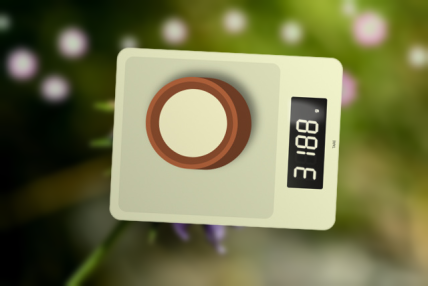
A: 3188g
